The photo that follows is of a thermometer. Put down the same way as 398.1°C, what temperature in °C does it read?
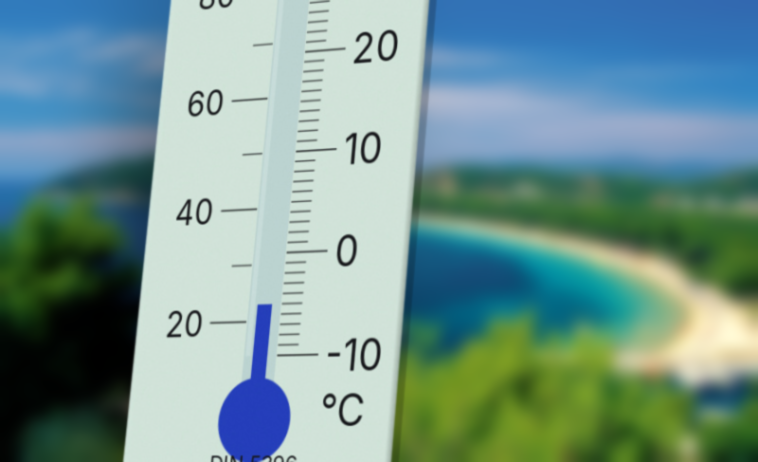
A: -5°C
